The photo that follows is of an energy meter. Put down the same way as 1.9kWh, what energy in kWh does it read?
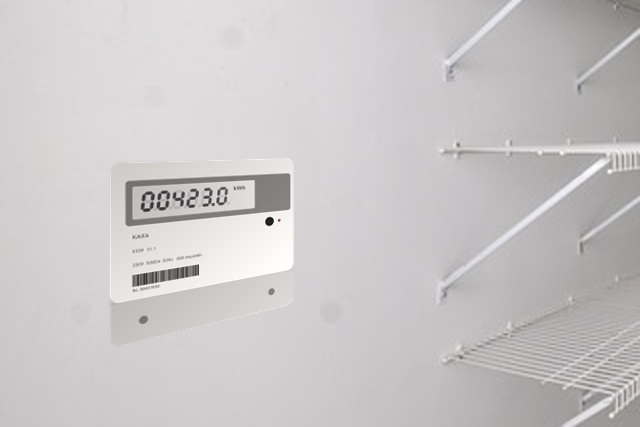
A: 423.0kWh
